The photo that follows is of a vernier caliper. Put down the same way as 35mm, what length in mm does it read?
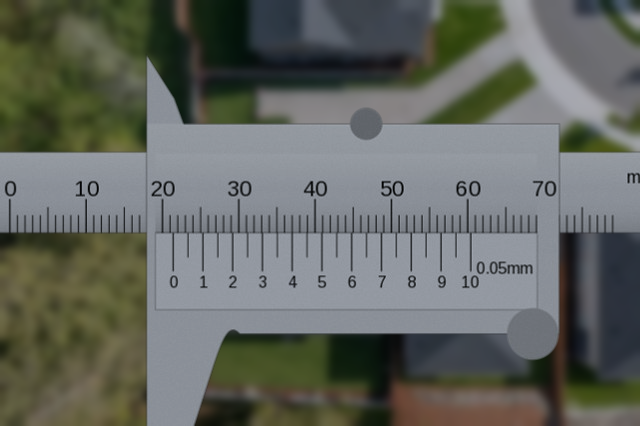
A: 21.4mm
